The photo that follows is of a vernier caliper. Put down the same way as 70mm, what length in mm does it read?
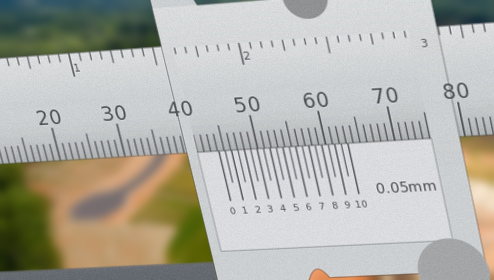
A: 44.2mm
